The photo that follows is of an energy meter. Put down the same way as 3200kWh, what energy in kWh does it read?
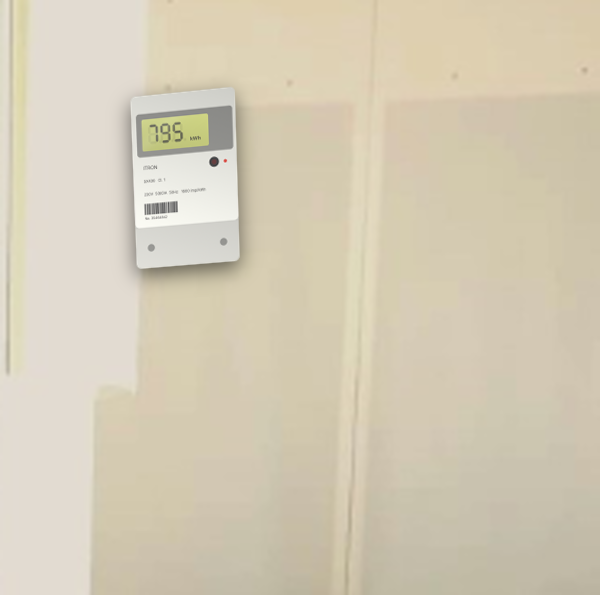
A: 795kWh
